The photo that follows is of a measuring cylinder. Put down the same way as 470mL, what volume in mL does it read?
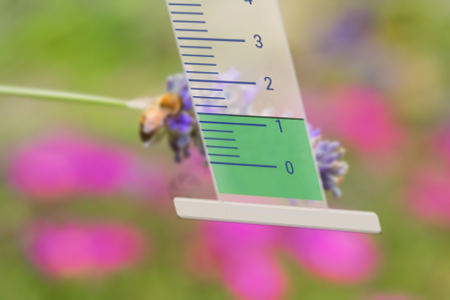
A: 1.2mL
